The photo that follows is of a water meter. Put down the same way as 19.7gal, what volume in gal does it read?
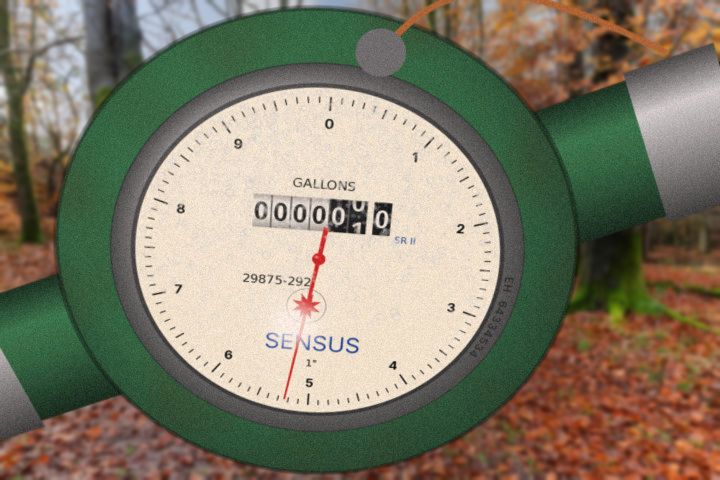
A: 5.2gal
